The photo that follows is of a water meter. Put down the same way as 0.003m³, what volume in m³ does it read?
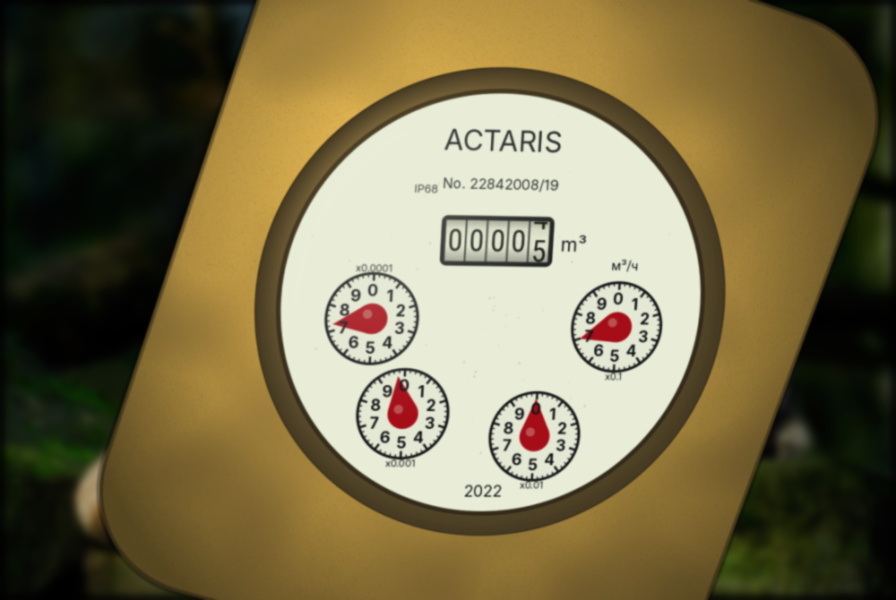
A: 4.6997m³
